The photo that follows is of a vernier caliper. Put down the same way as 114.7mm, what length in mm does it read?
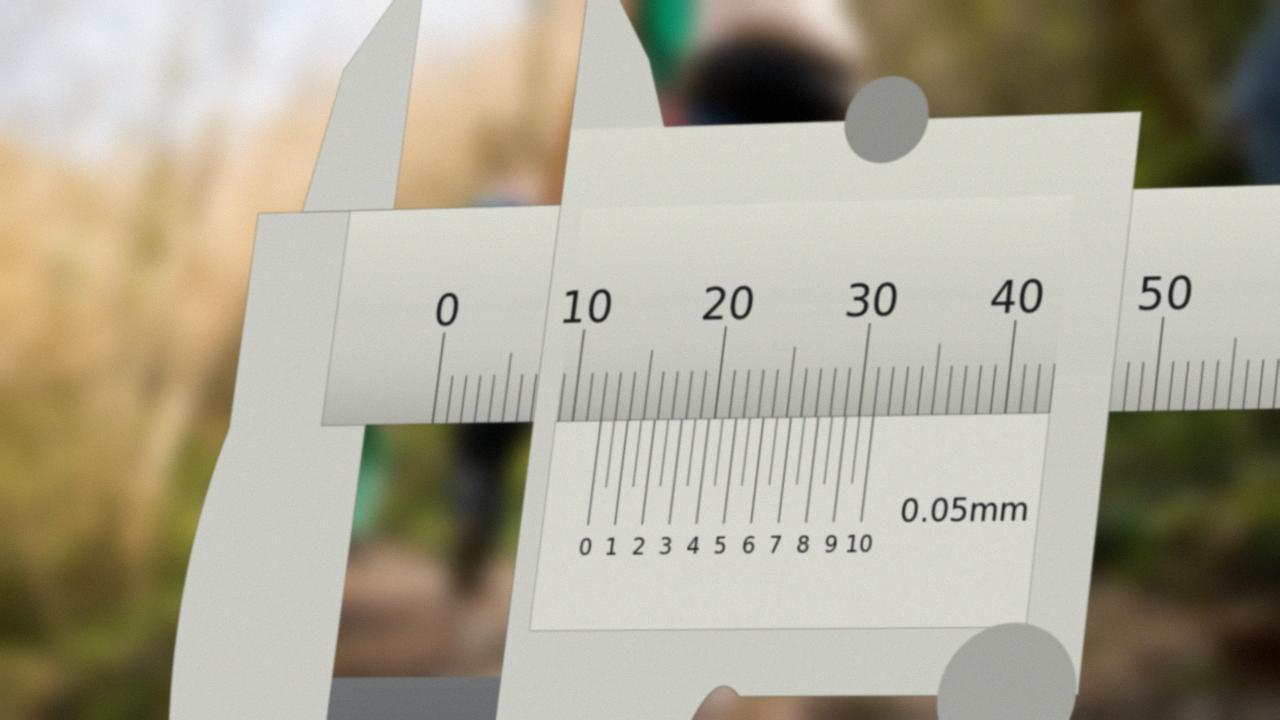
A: 12.0mm
